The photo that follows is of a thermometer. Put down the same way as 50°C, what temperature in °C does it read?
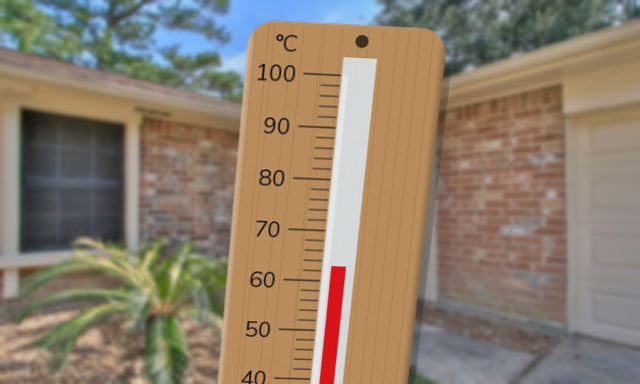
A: 63°C
